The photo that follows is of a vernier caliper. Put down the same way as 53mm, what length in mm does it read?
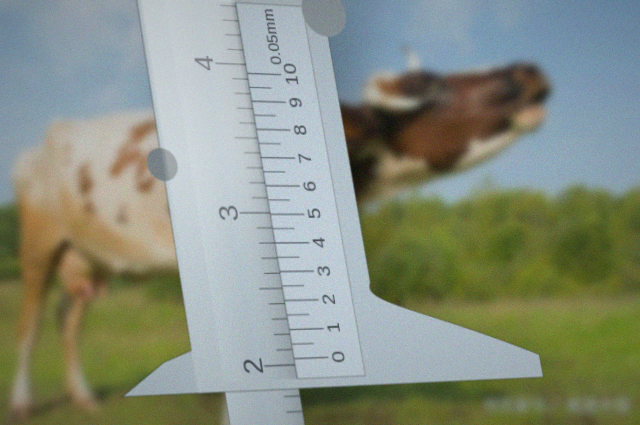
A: 20.4mm
